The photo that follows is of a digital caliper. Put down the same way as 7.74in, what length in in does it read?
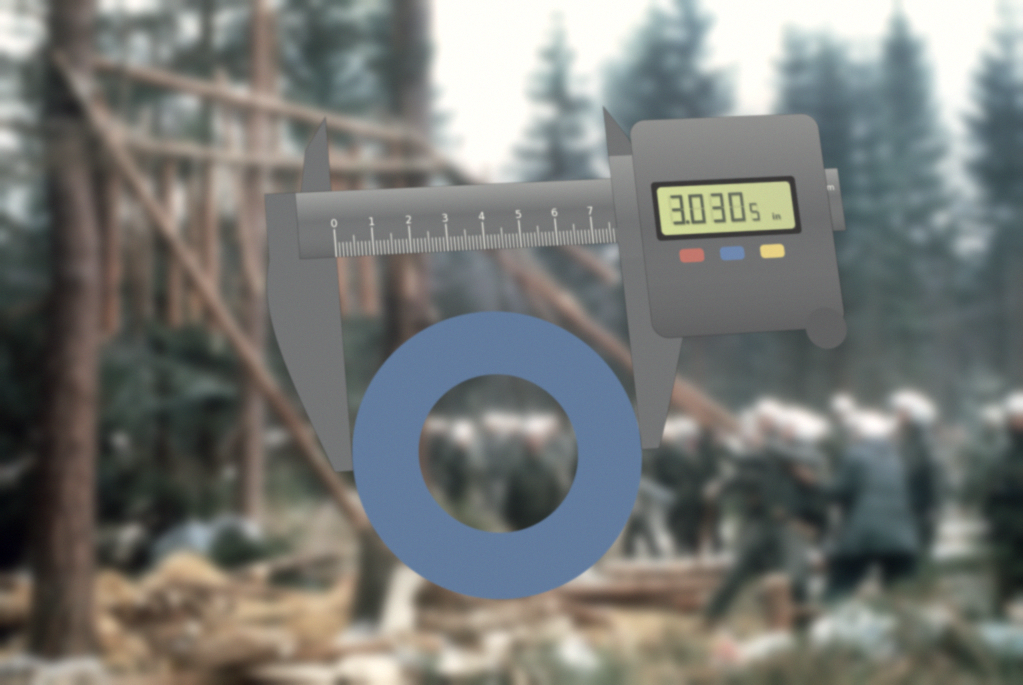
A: 3.0305in
